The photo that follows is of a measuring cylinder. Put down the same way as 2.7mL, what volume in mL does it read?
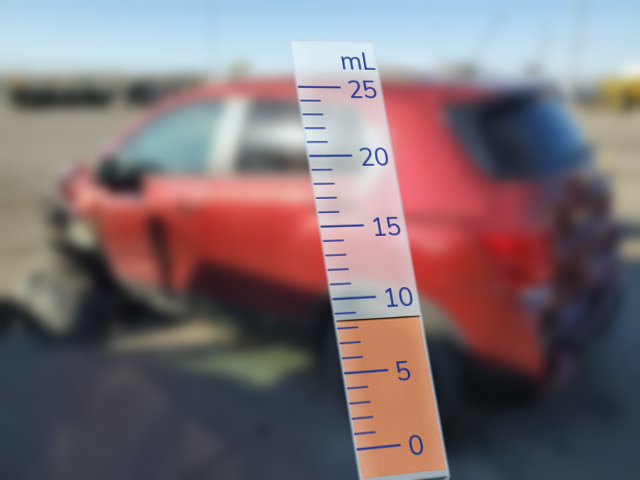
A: 8.5mL
